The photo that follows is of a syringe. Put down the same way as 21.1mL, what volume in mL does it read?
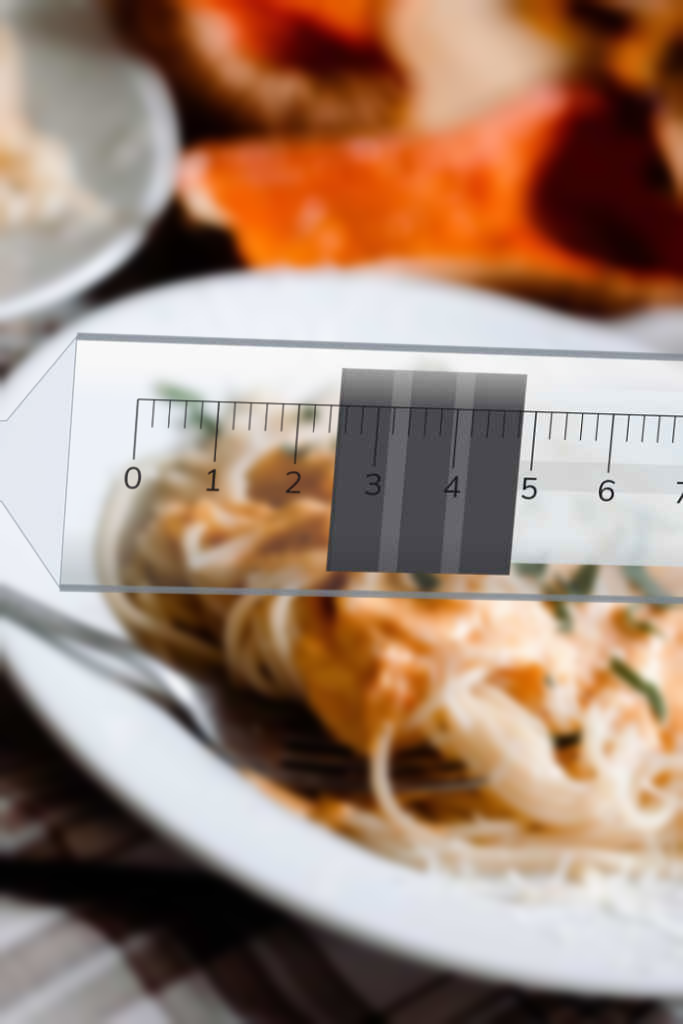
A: 2.5mL
